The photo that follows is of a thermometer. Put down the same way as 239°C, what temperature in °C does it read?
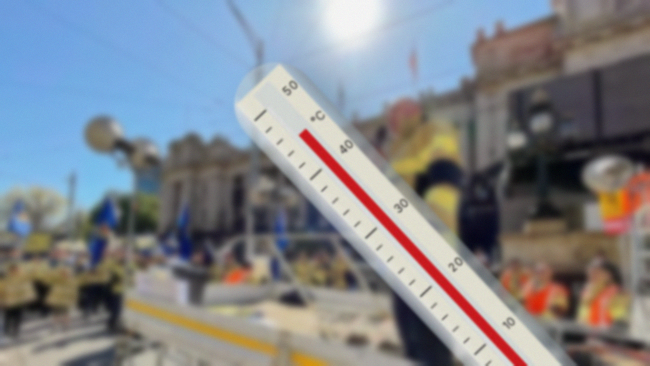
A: 45°C
